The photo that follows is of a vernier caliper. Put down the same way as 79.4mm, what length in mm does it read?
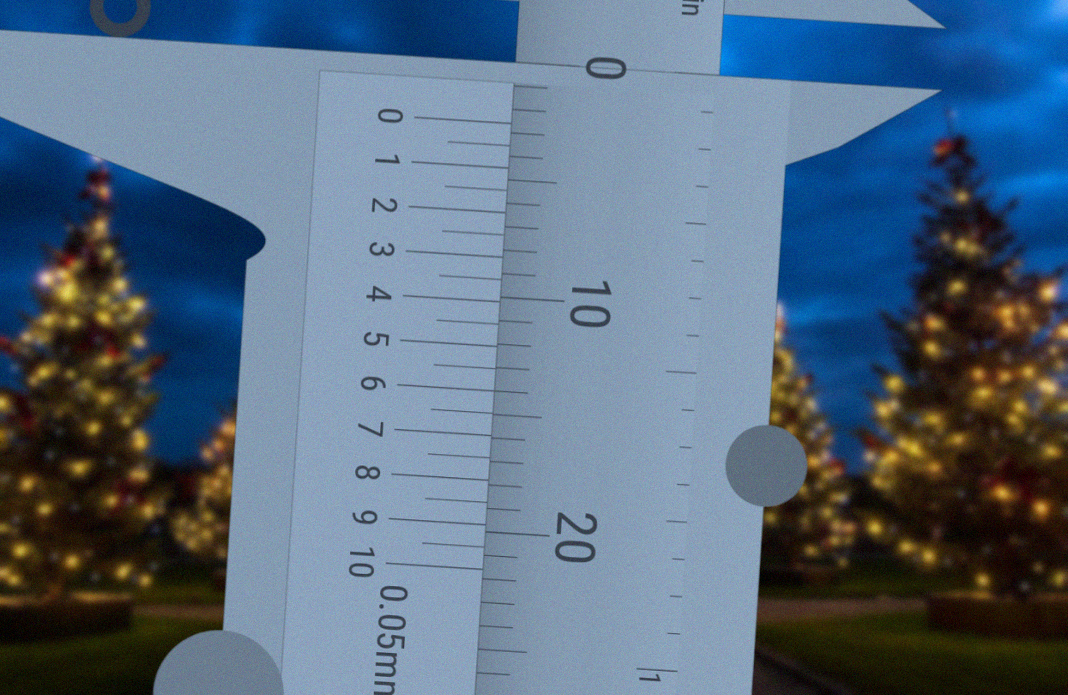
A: 2.60mm
